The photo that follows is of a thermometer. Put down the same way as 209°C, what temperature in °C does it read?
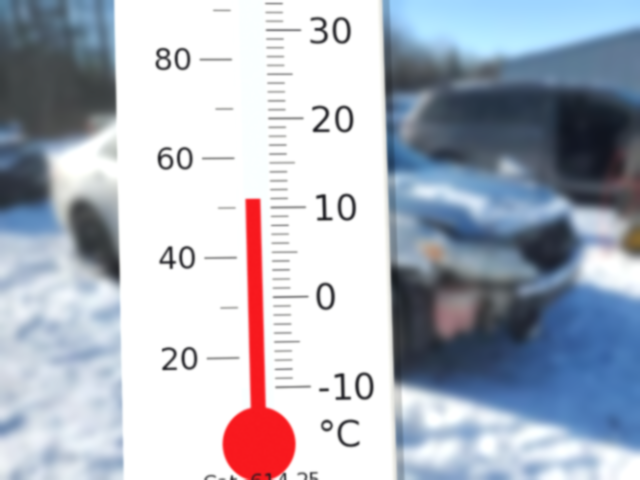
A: 11°C
